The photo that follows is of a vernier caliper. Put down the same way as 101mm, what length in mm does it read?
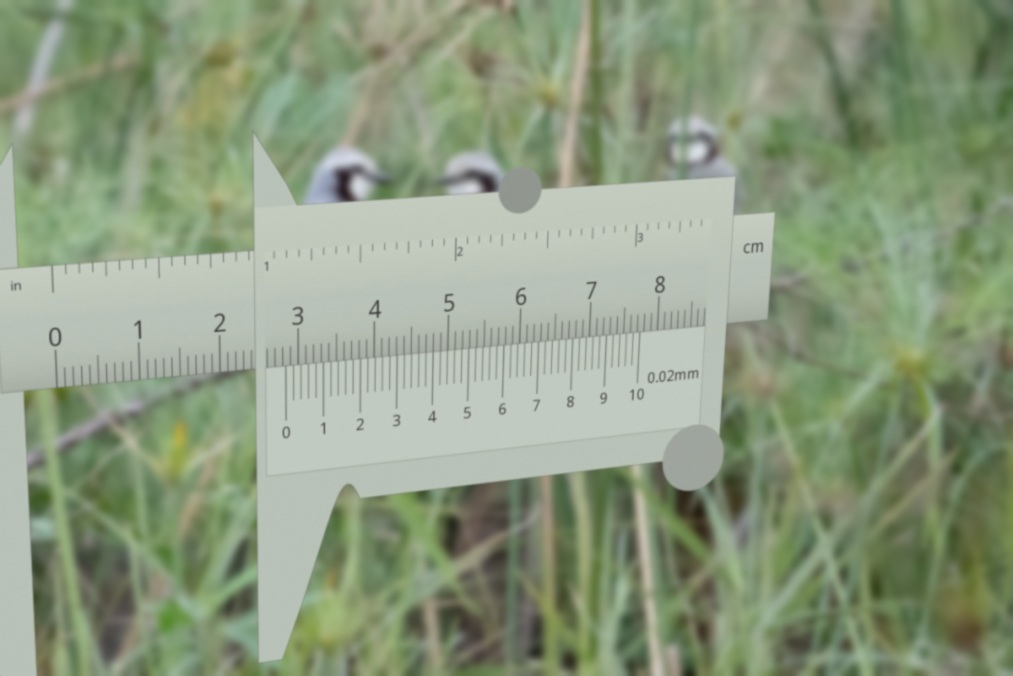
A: 28.4mm
